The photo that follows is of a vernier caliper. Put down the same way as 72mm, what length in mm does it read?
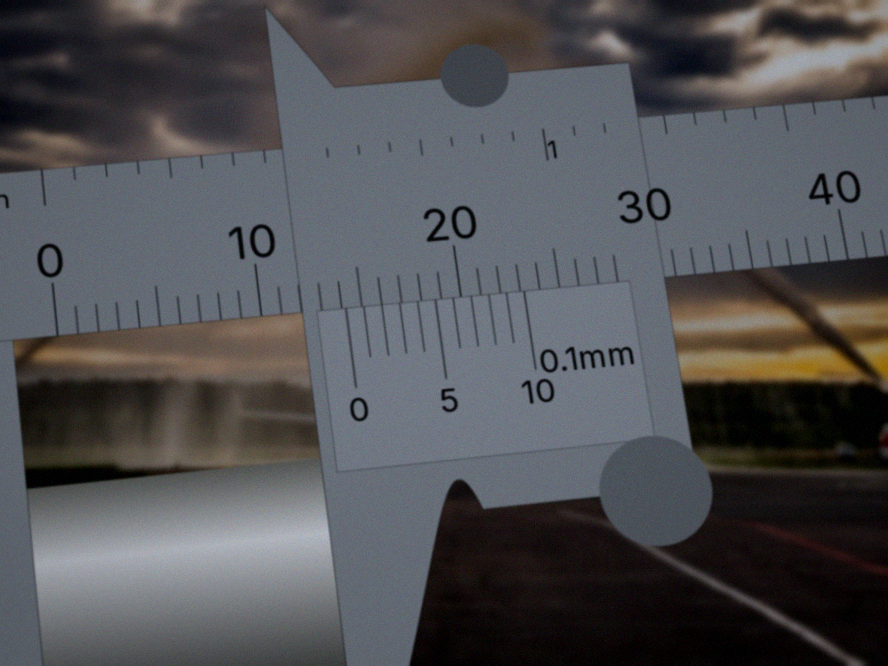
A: 14.2mm
